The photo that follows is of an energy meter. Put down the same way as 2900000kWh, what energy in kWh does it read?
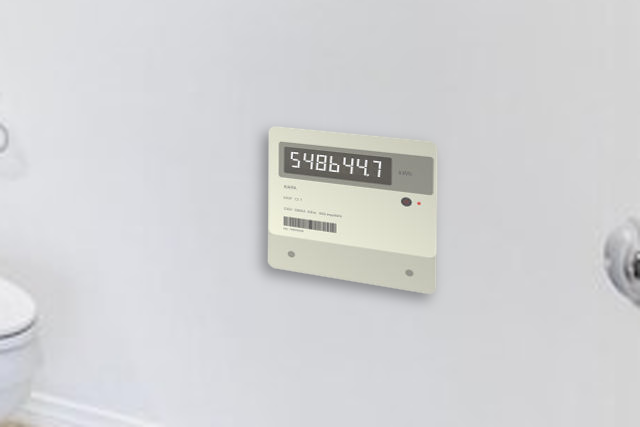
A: 548644.7kWh
